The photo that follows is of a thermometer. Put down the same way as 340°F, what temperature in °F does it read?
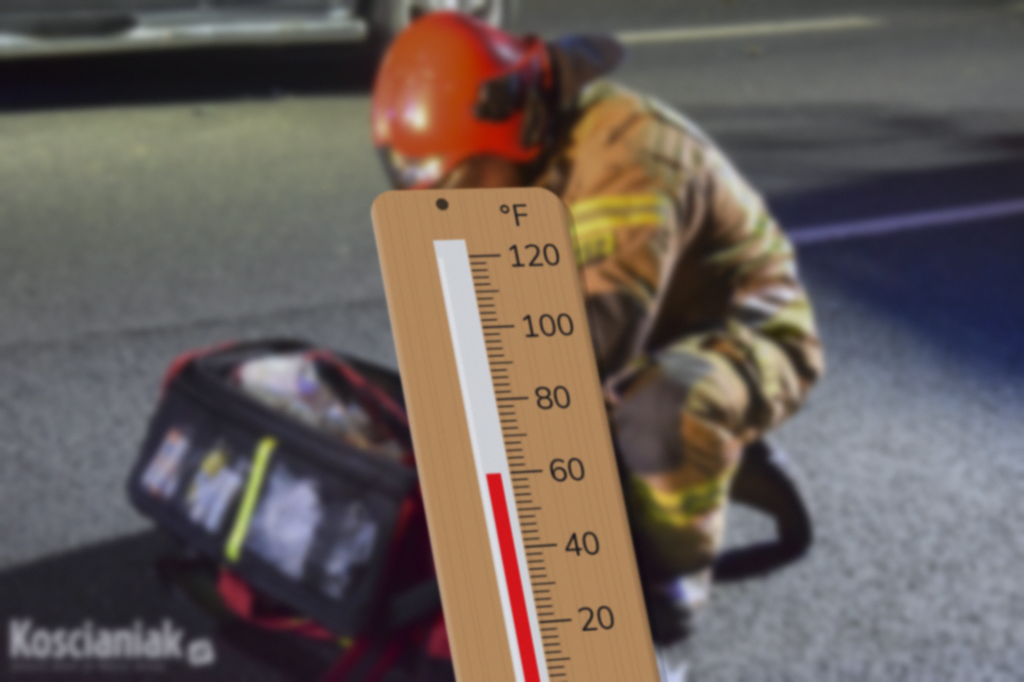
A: 60°F
